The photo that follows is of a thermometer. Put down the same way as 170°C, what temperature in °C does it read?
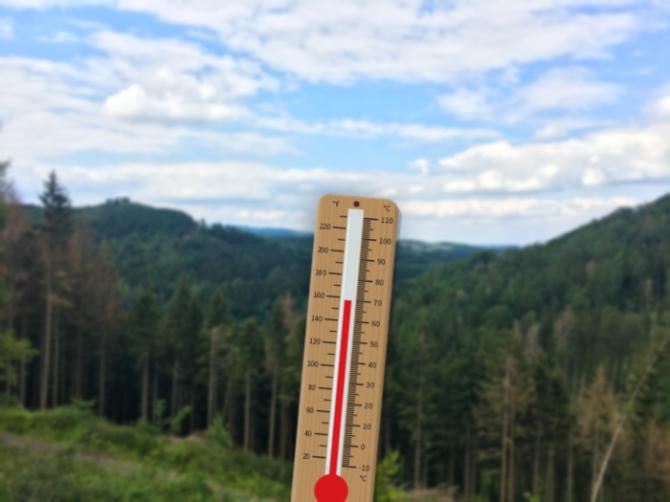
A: 70°C
